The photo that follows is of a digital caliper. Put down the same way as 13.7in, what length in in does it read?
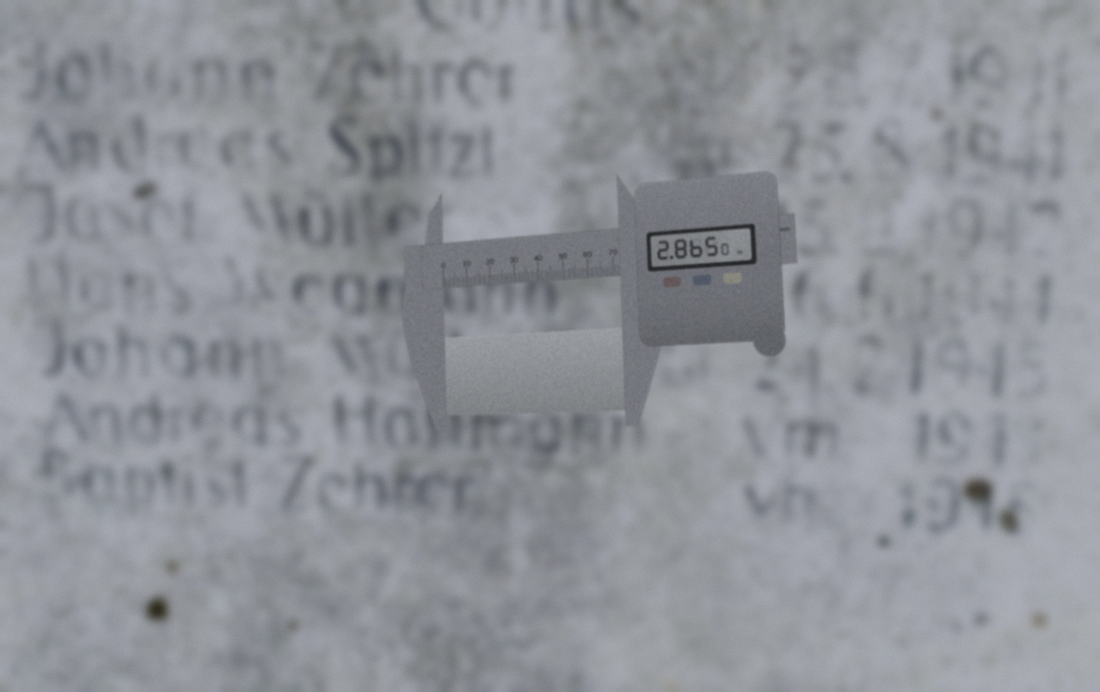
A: 2.8650in
